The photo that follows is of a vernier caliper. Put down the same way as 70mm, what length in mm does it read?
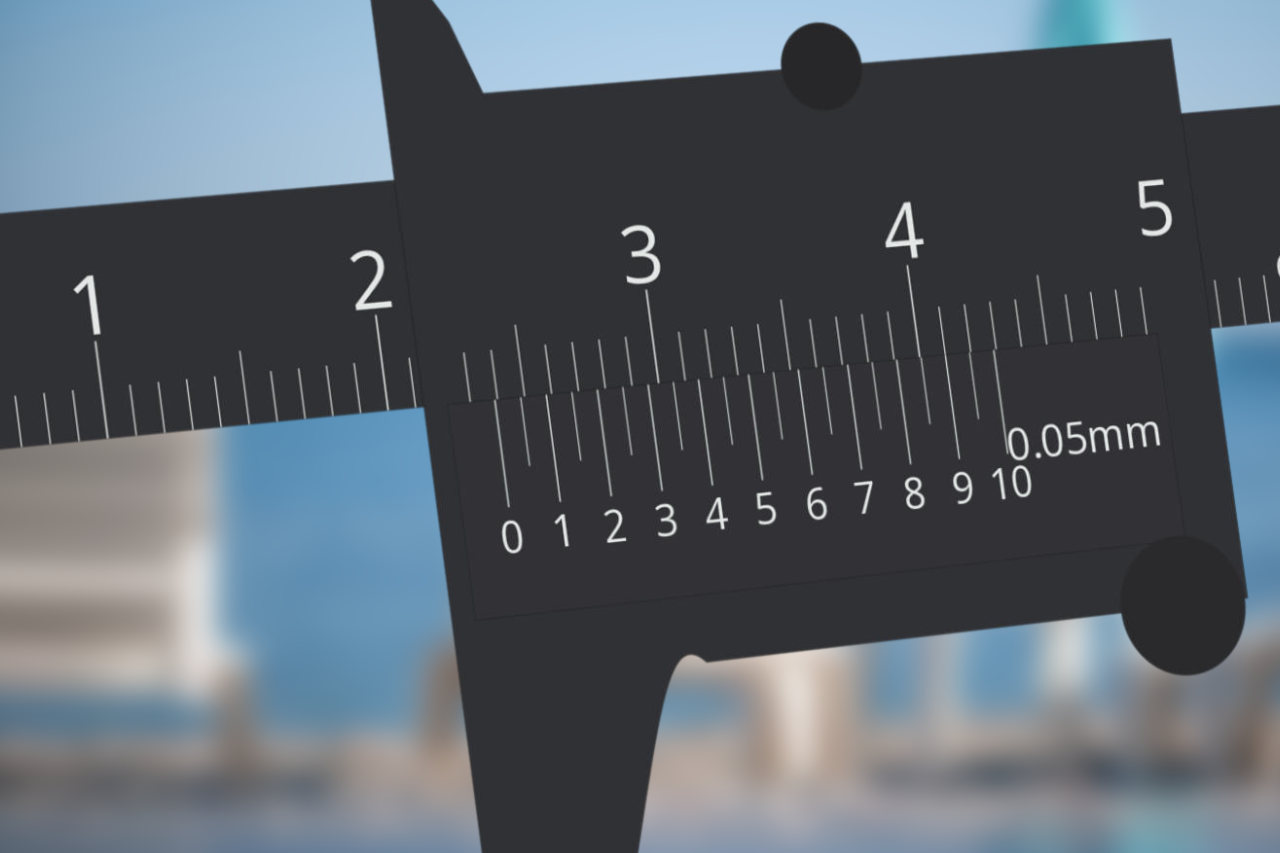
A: 23.90mm
